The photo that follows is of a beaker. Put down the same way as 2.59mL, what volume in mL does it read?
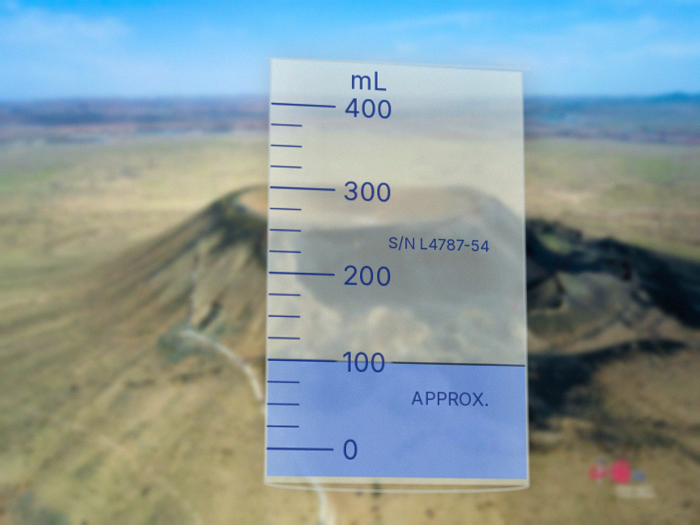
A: 100mL
